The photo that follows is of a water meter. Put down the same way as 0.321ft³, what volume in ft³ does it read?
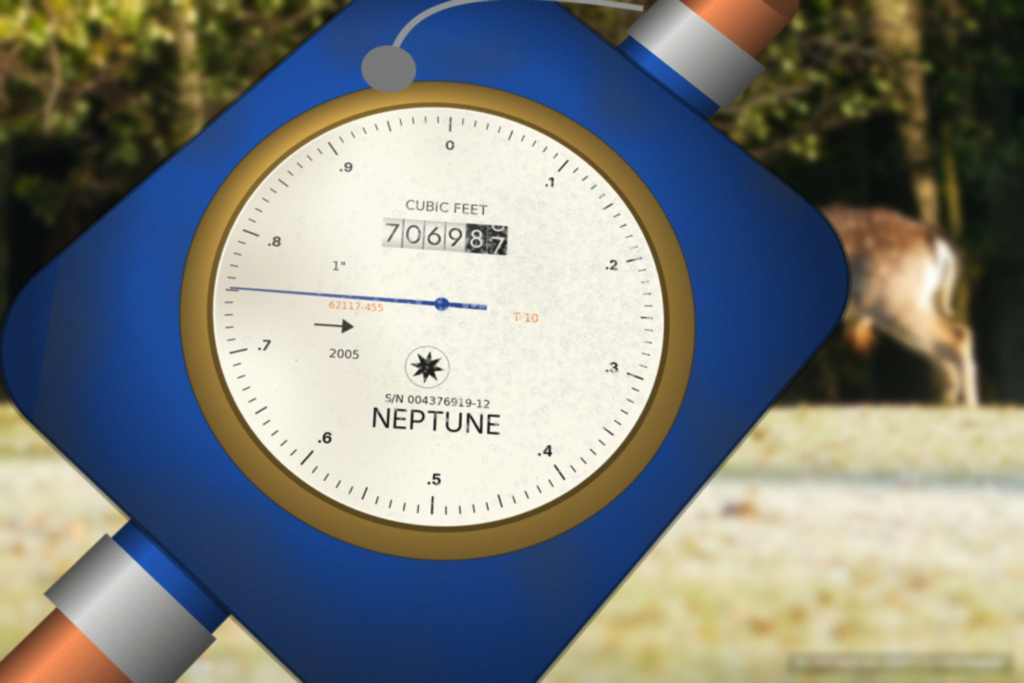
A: 706986.75ft³
